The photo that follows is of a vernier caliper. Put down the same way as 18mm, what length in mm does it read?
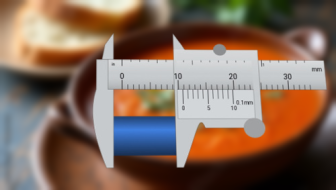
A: 10.8mm
